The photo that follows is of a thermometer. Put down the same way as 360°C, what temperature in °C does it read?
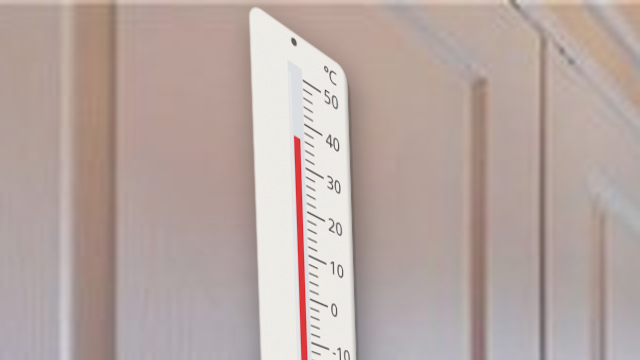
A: 36°C
